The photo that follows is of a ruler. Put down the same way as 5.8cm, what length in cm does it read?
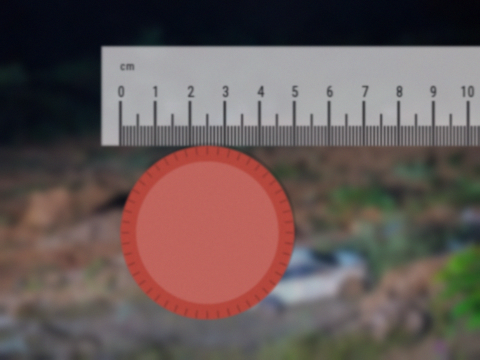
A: 5cm
